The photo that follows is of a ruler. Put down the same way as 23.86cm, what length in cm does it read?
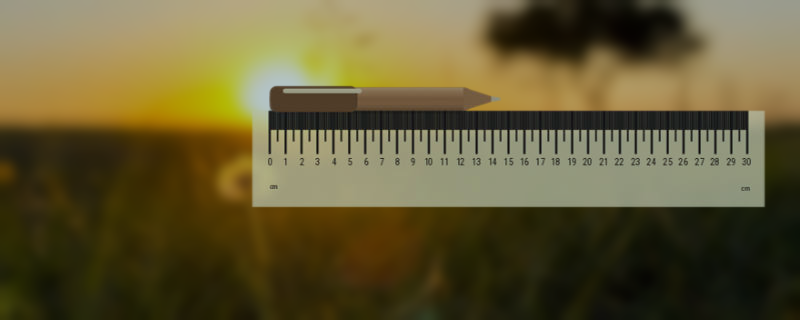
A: 14.5cm
